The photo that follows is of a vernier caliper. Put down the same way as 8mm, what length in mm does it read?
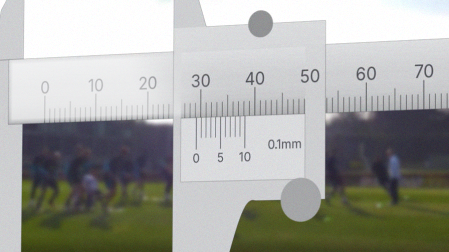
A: 29.2mm
